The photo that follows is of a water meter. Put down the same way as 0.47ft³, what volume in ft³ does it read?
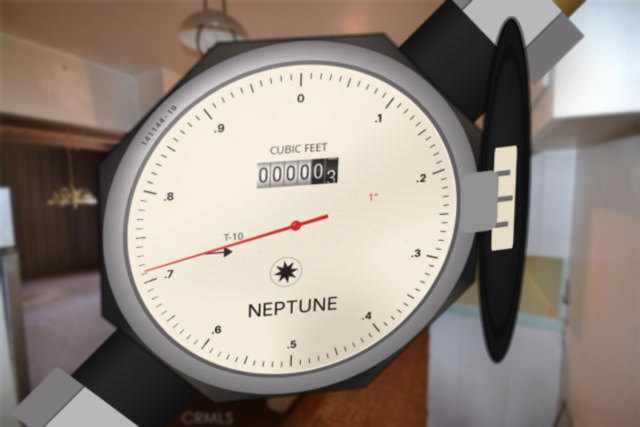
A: 2.71ft³
